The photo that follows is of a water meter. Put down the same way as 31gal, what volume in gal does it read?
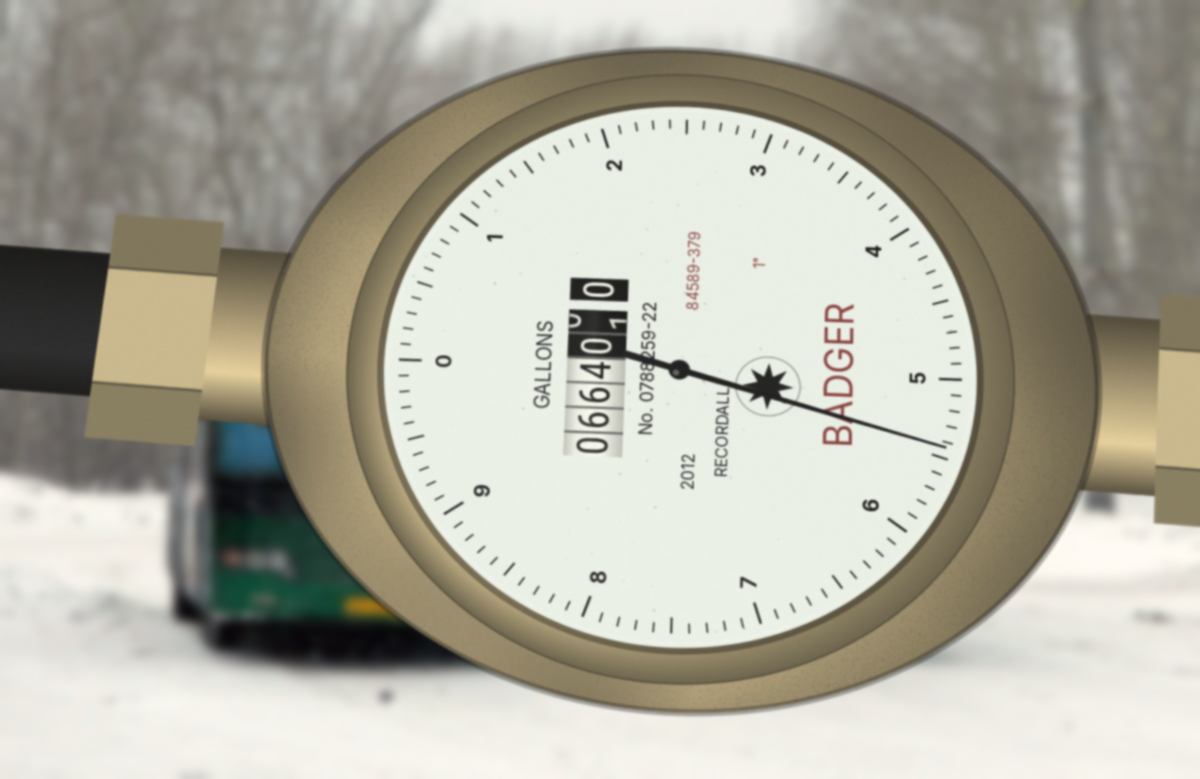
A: 664005.4gal
